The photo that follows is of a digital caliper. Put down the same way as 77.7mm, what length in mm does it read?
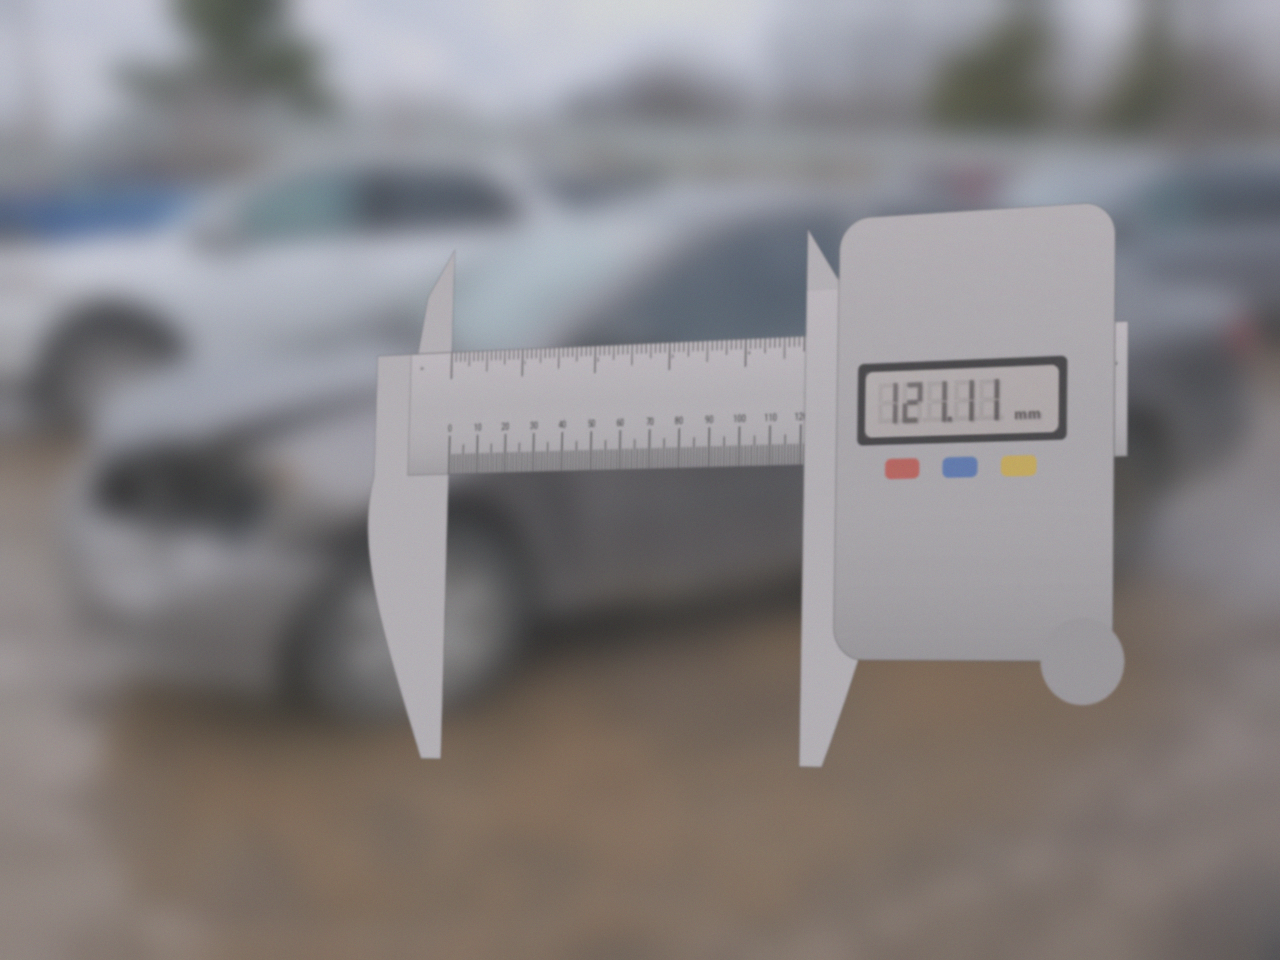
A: 121.11mm
